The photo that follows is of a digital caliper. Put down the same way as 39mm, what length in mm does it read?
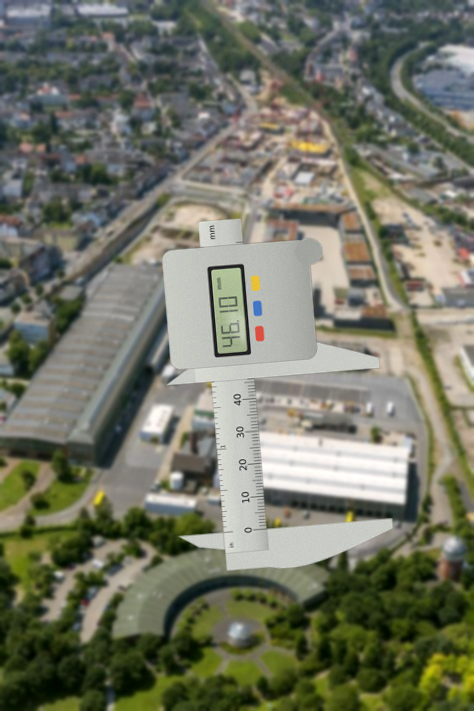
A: 46.10mm
